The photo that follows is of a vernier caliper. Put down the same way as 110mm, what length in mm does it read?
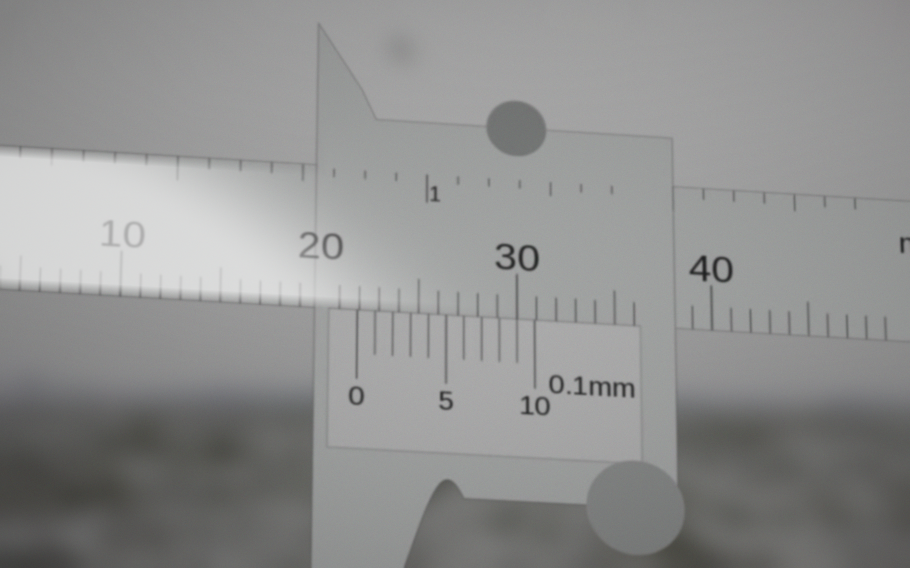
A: 21.9mm
